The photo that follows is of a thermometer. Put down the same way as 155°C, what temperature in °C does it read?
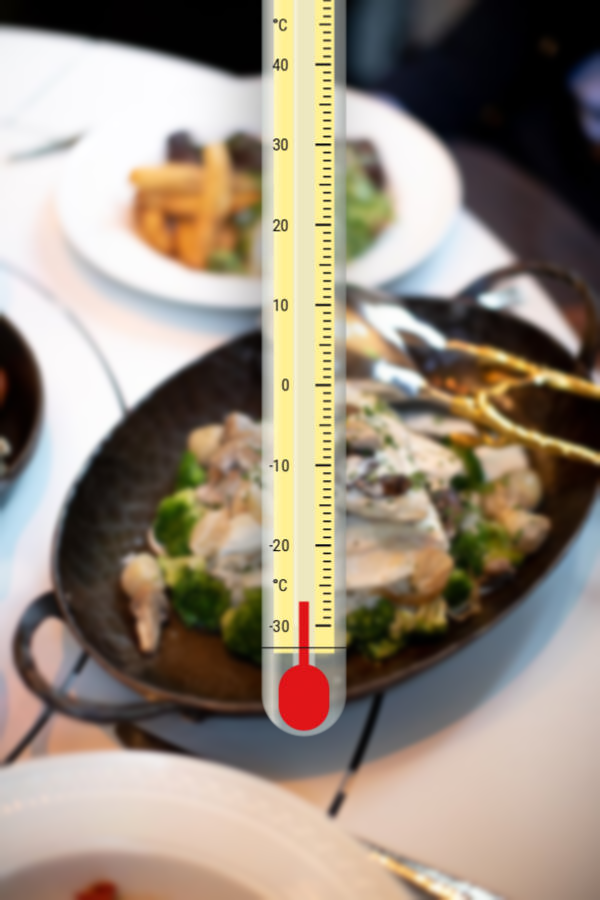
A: -27°C
